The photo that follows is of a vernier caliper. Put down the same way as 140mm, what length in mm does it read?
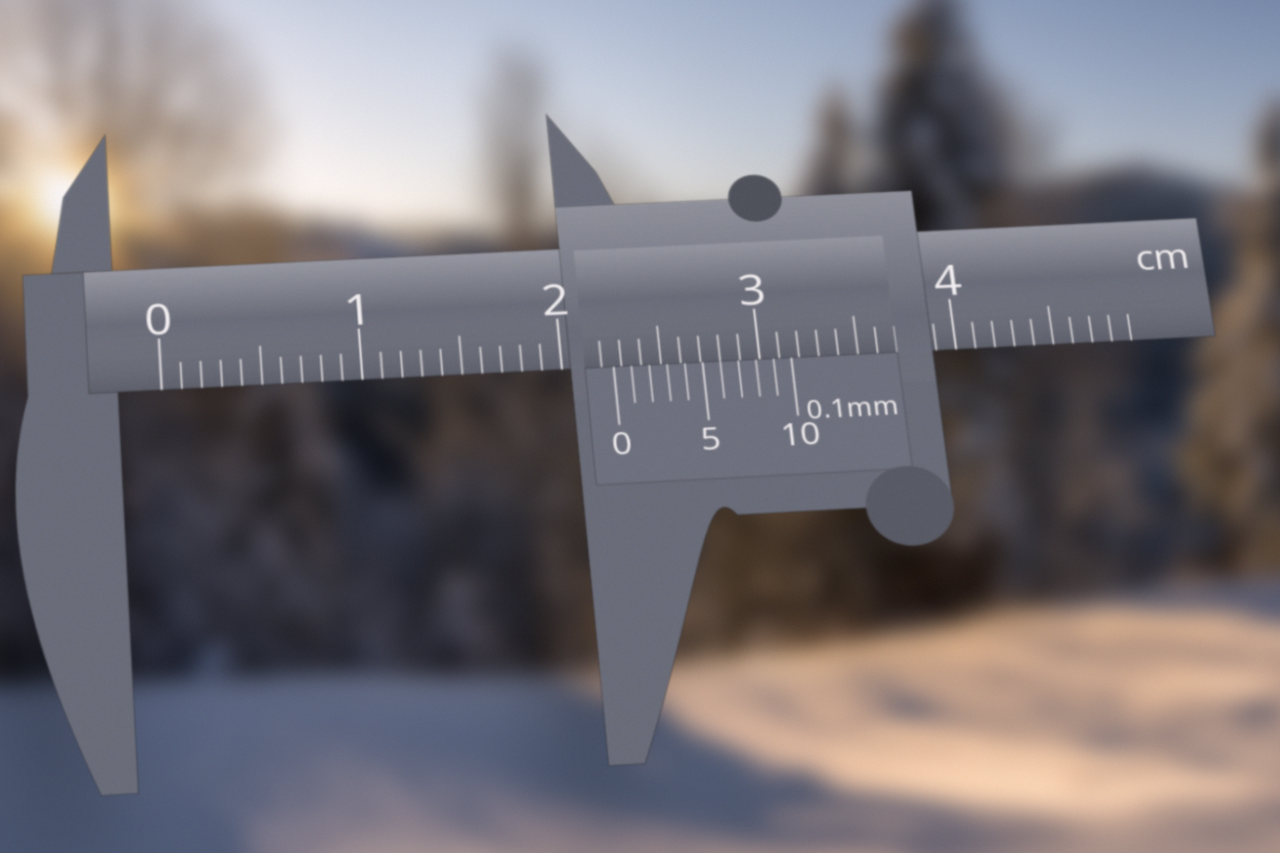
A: 22.6mm
